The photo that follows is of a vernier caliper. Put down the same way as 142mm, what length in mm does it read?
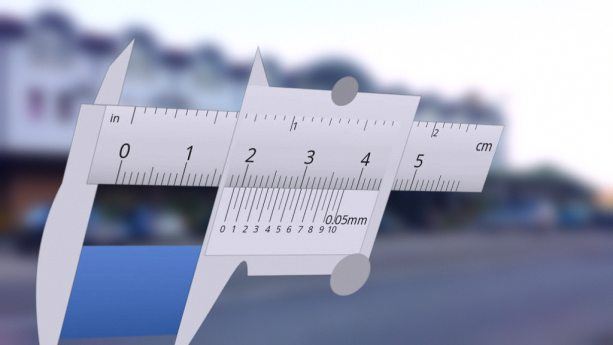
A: 18.8mm
